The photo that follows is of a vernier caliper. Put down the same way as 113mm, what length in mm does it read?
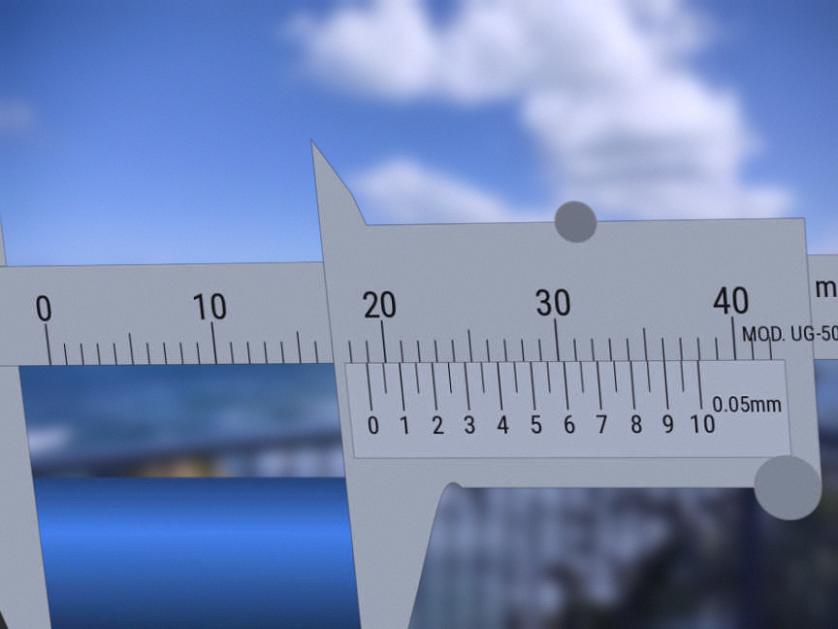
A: 18.9mm
